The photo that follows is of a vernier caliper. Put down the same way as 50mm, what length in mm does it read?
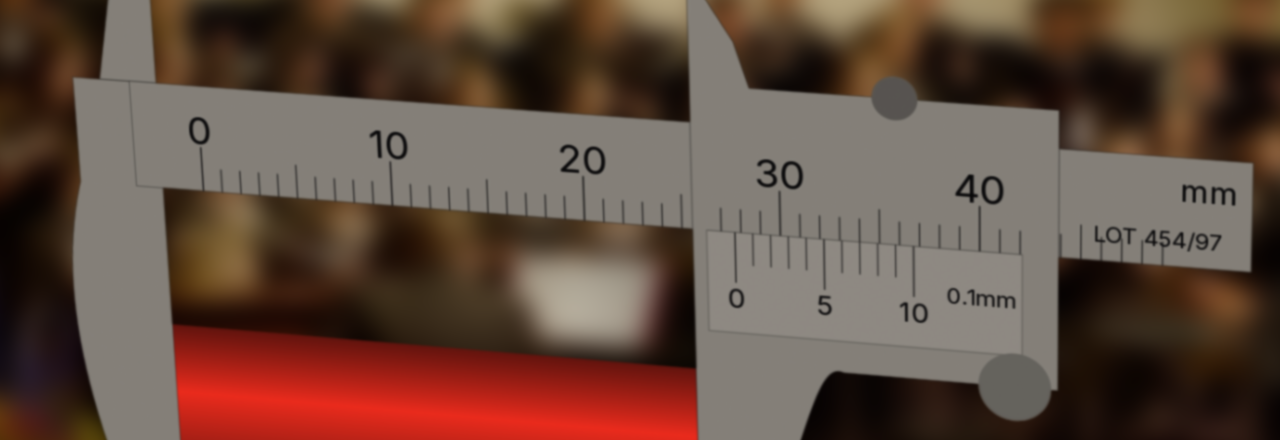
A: 27.7mm
